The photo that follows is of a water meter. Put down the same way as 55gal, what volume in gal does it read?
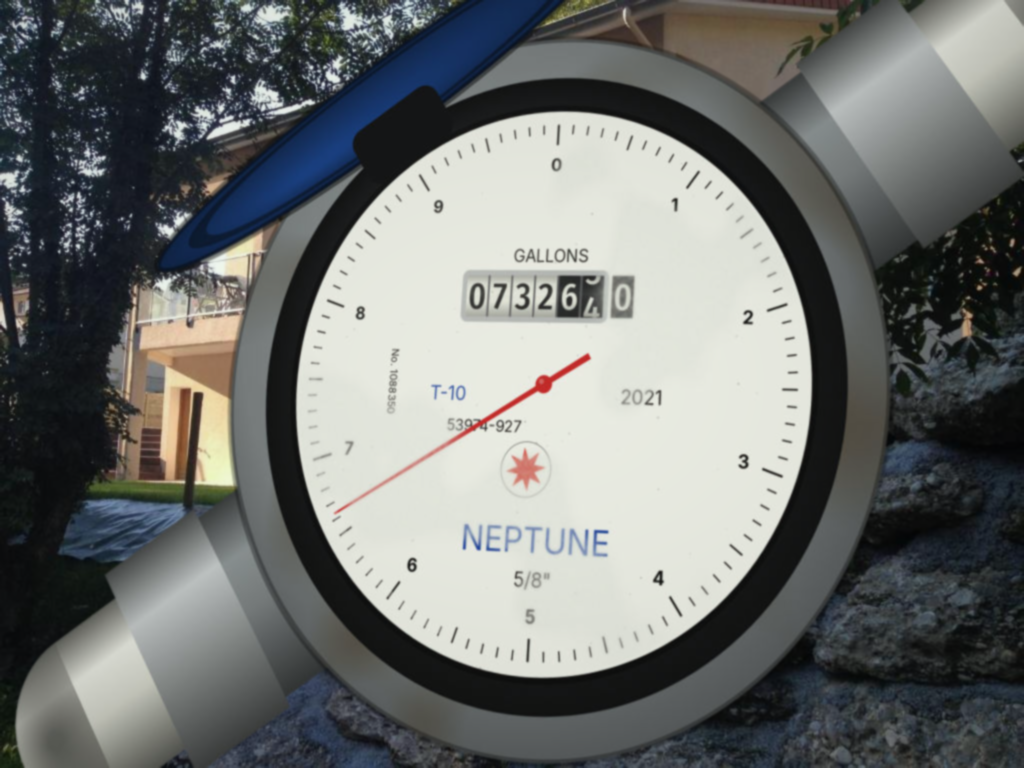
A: 732636.6gal
